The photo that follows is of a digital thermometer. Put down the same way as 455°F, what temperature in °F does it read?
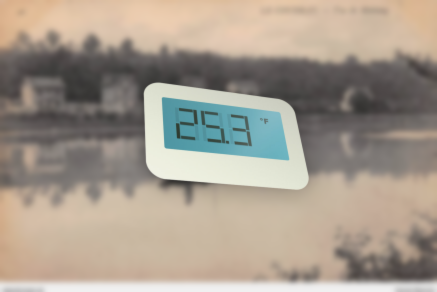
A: 25.3°F
